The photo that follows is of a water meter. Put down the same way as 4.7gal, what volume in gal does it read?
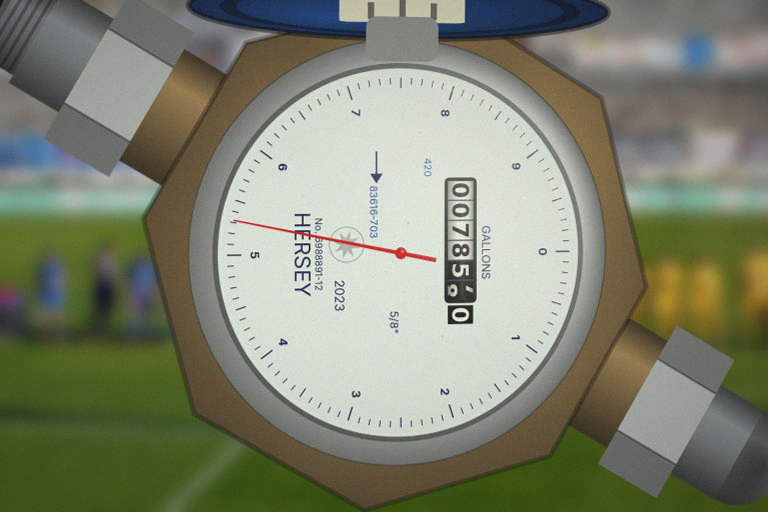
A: 78575.3gal
